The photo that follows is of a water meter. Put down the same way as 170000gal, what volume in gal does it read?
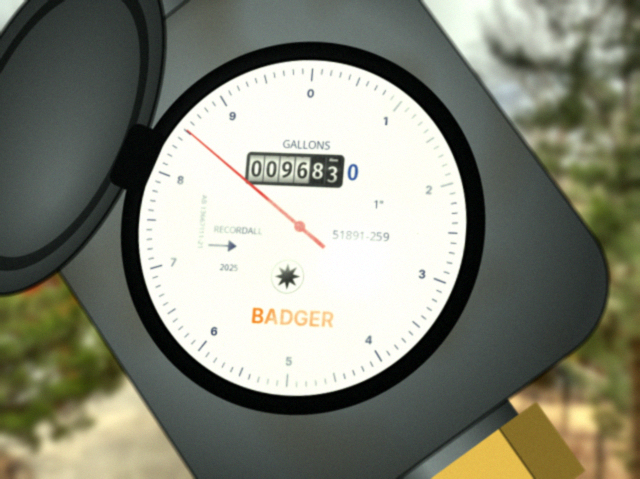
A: 96828.5gal
